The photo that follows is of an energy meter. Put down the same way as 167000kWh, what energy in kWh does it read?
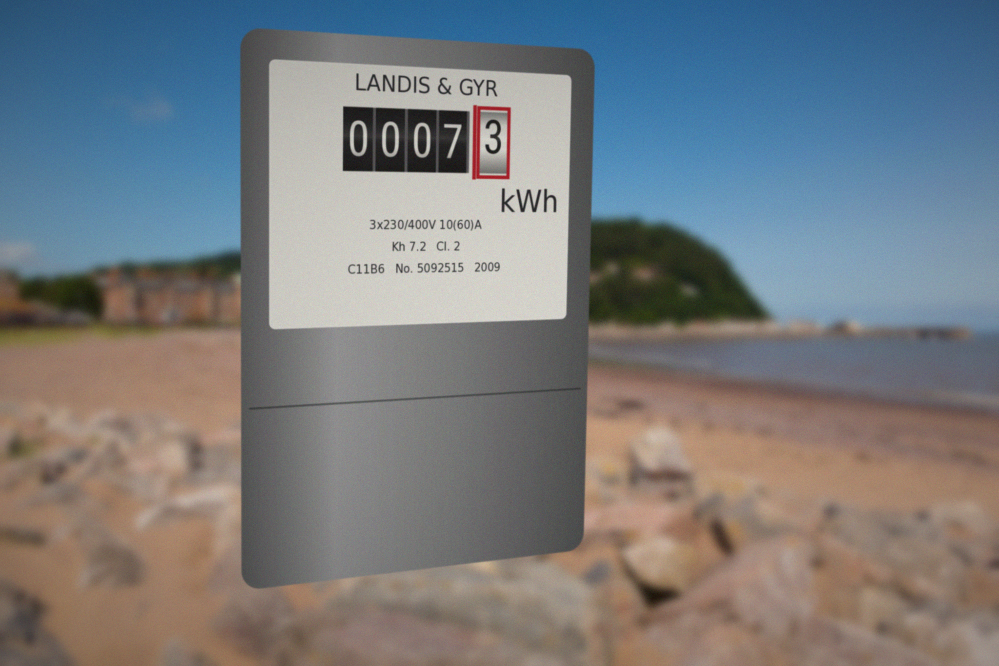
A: 7.3kWh
